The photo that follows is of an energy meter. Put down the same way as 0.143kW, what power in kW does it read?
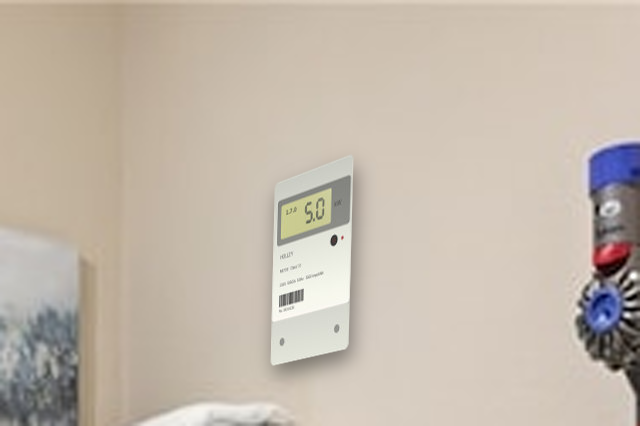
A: 5.0kW
